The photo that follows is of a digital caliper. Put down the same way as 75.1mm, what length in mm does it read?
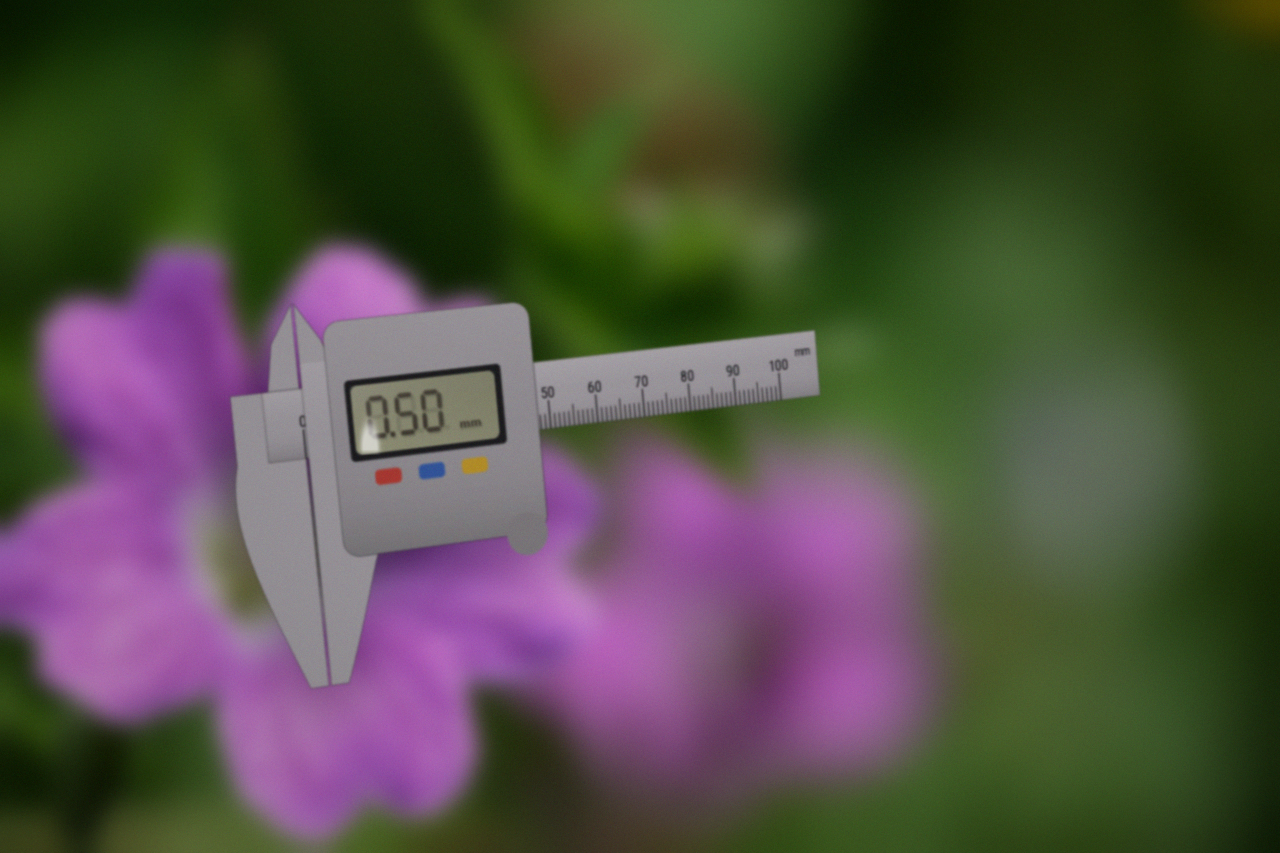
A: 0.50mm
